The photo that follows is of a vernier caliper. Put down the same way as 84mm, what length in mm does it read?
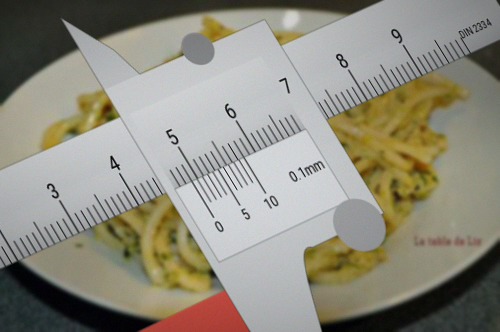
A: 49.0mm
